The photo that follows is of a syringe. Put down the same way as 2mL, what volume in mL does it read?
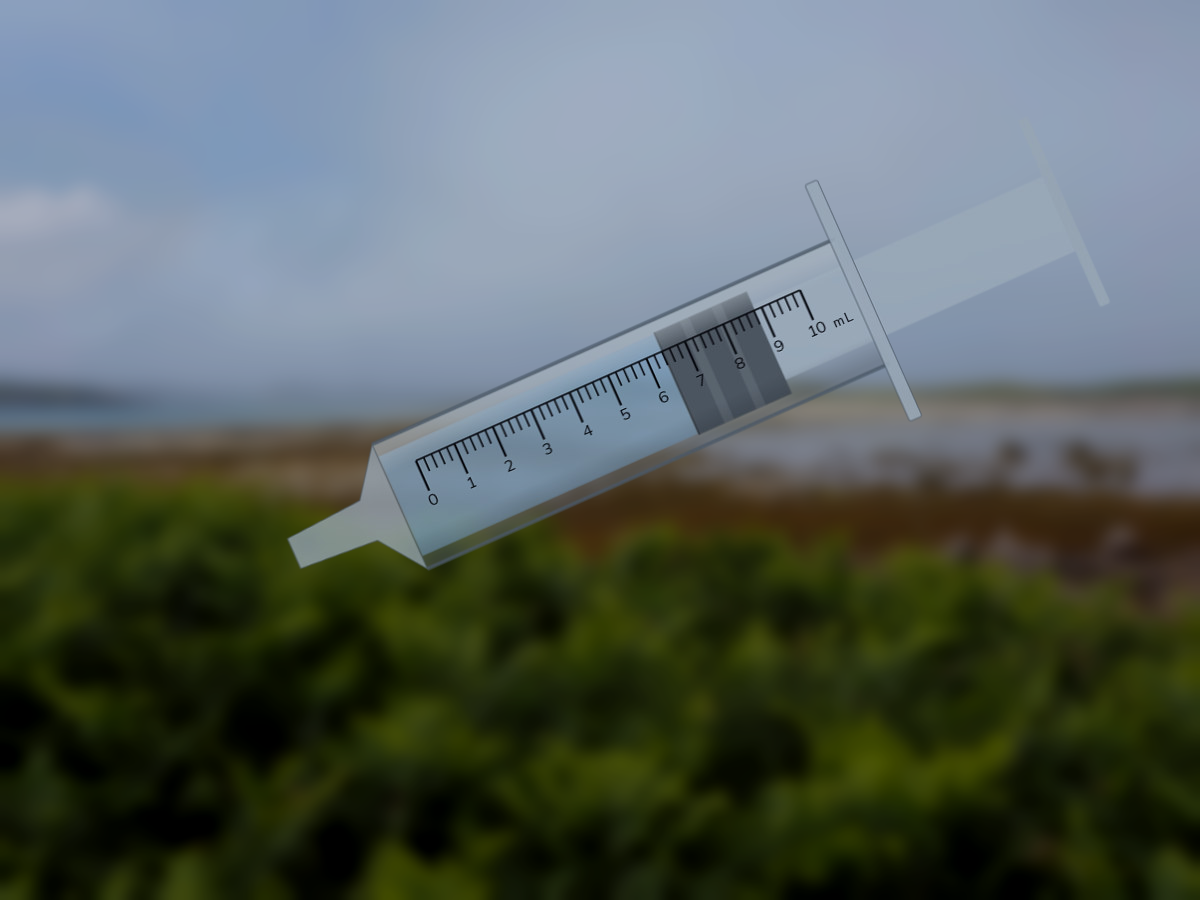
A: 6.4mL
